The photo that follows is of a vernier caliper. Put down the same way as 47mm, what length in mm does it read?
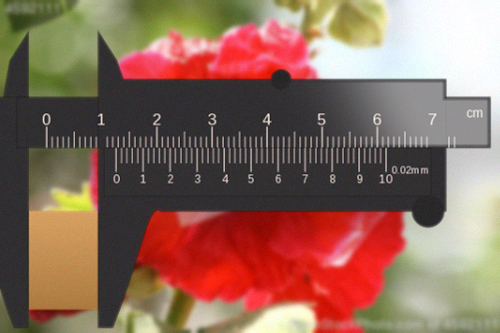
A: 12.6mm
